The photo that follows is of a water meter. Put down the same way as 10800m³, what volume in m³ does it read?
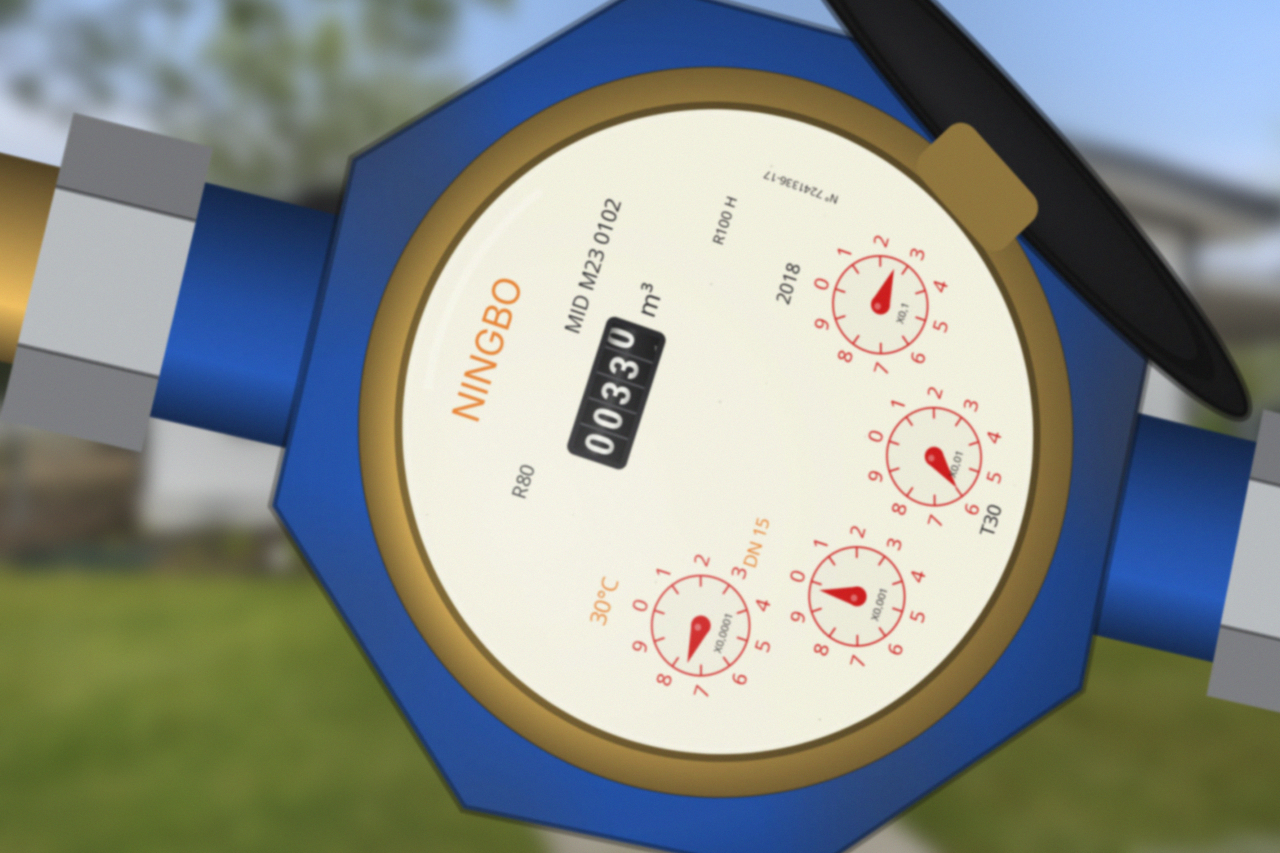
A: 330.2597m³
